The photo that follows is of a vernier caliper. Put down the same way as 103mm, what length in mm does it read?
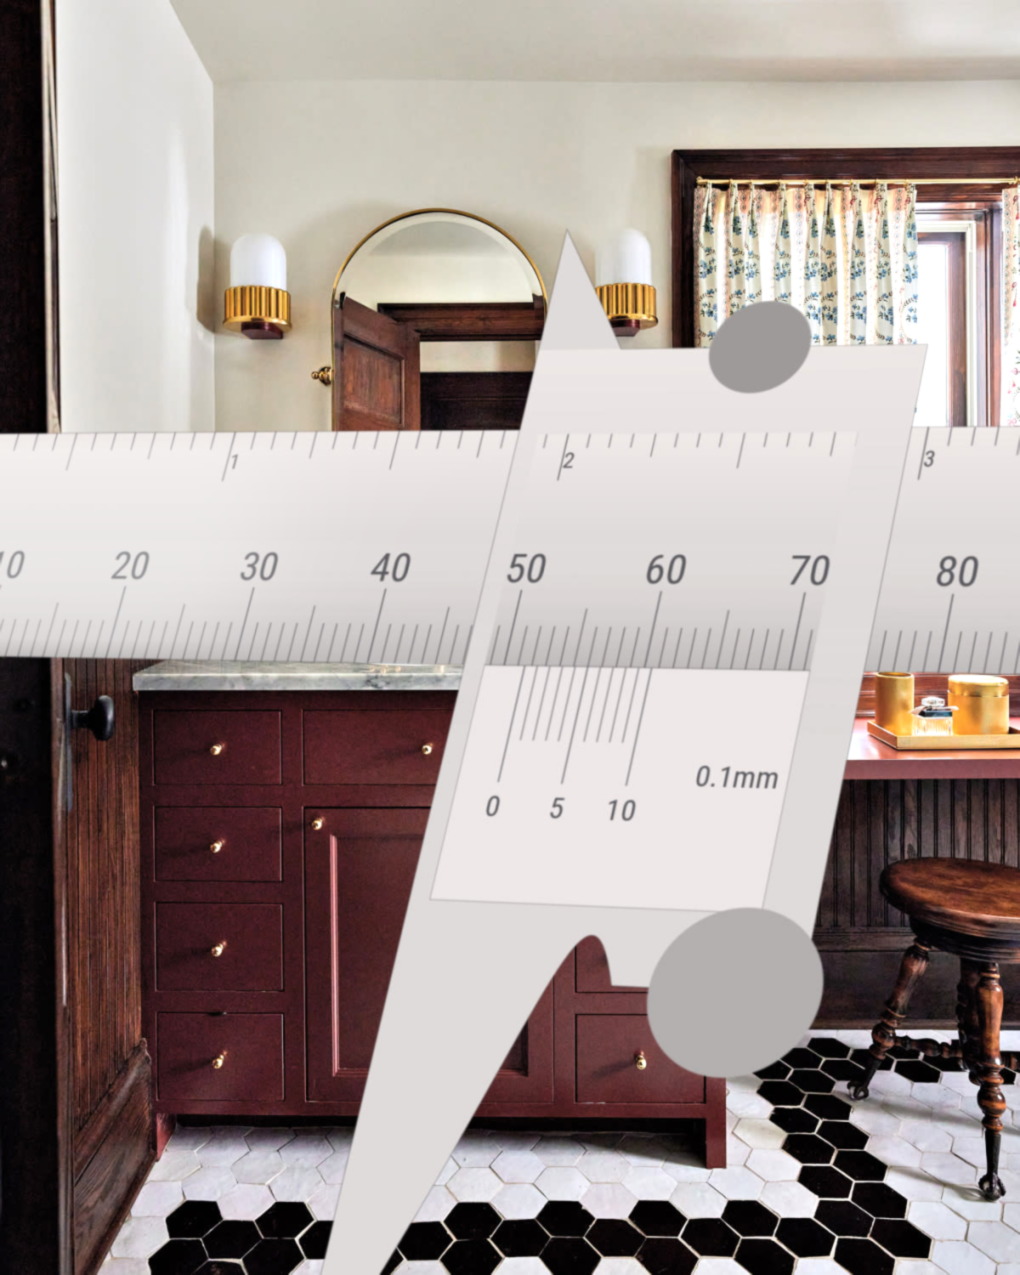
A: 51.5mm
